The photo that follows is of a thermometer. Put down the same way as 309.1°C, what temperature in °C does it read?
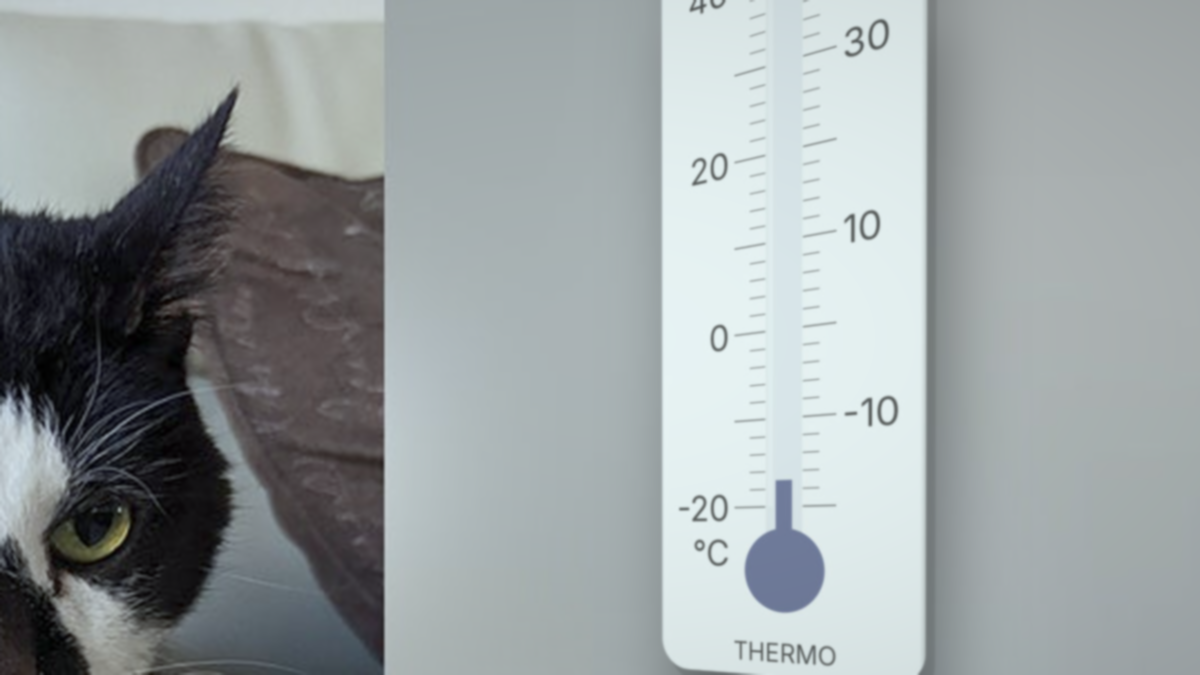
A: -17°C
